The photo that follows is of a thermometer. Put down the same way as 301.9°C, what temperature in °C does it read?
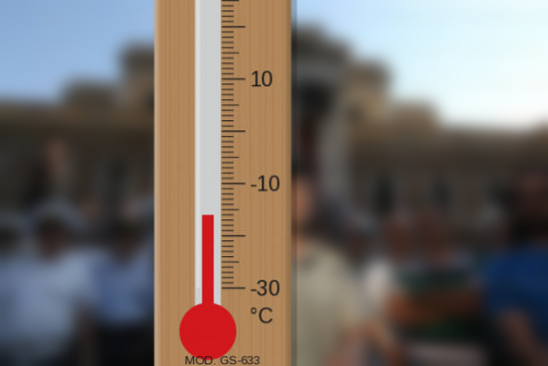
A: -16°C
